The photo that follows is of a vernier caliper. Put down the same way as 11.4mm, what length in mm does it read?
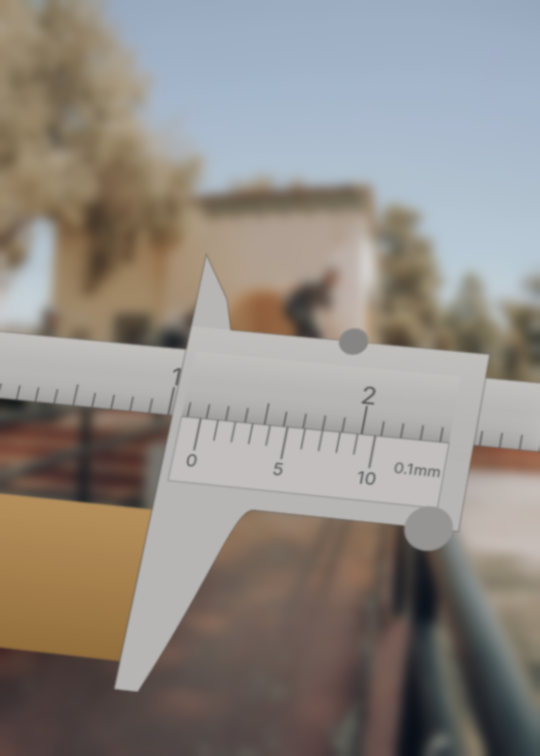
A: 11.7mm
